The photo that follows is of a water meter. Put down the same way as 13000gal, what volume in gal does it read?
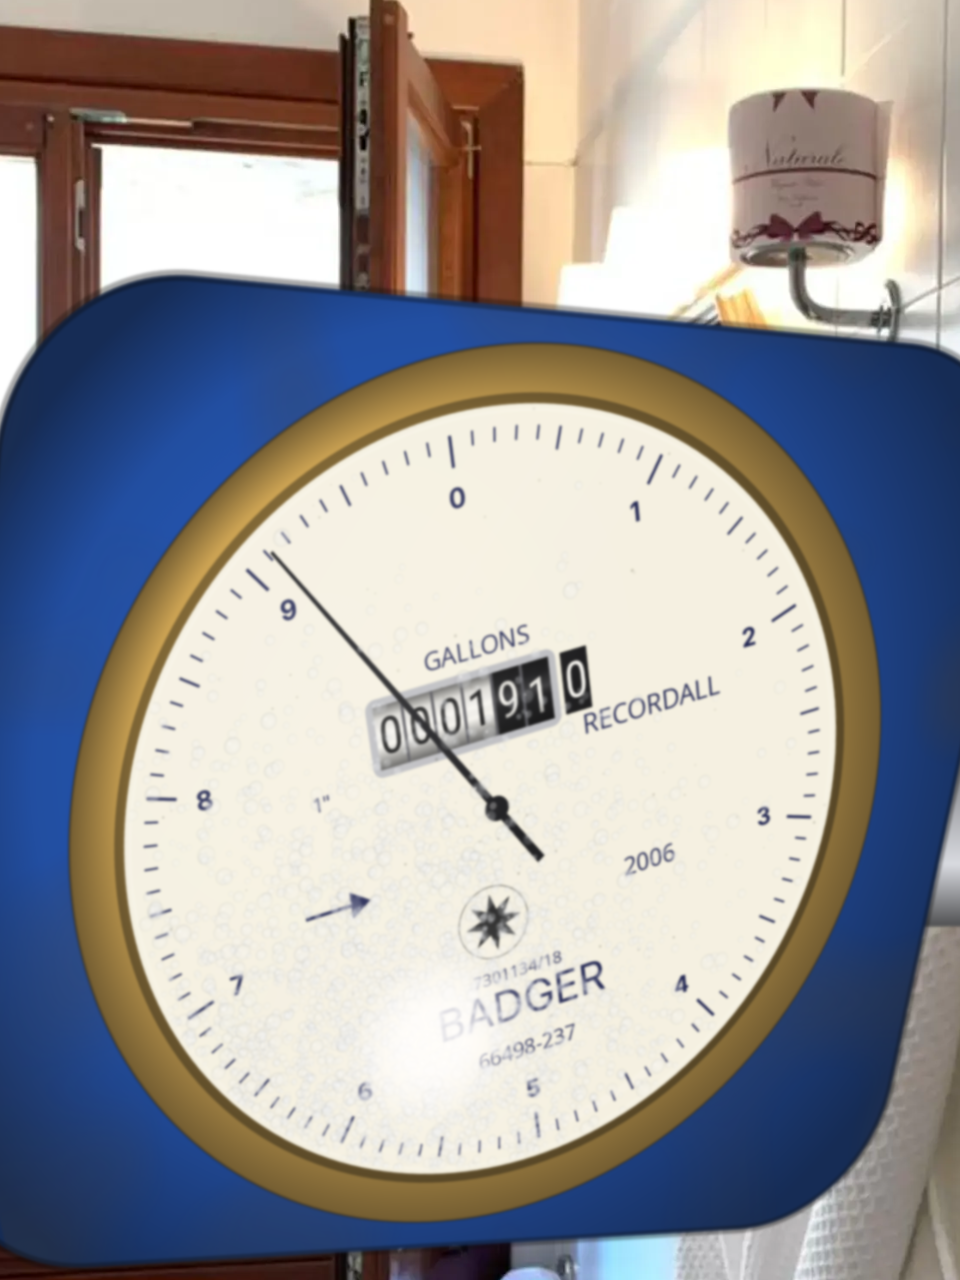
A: 1909.1gal
